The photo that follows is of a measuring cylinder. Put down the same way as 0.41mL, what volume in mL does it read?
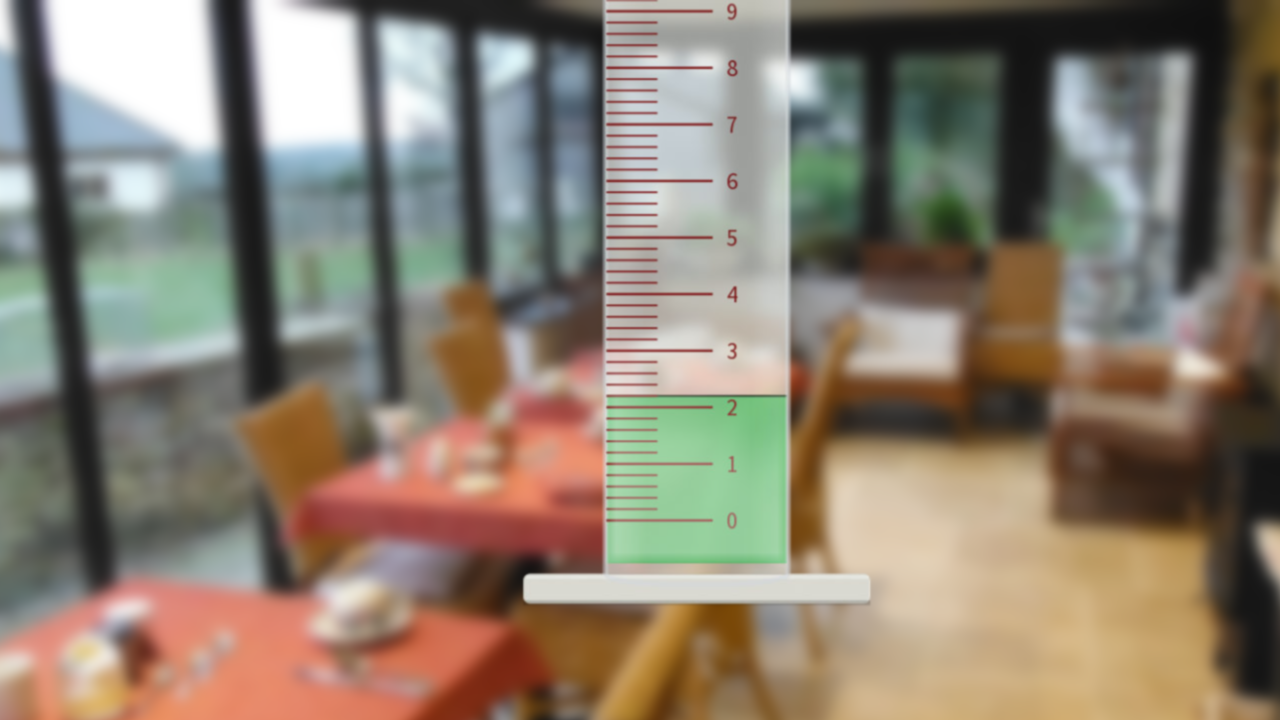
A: 2.2mL
